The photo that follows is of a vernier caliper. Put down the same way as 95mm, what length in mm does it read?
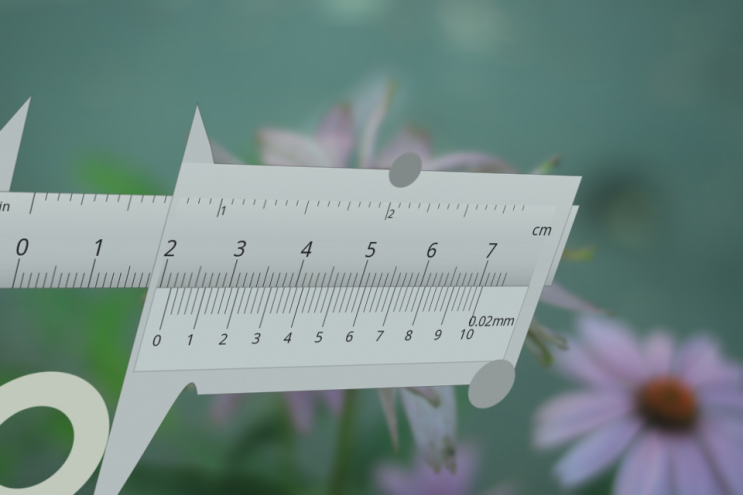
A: 21.6mm
